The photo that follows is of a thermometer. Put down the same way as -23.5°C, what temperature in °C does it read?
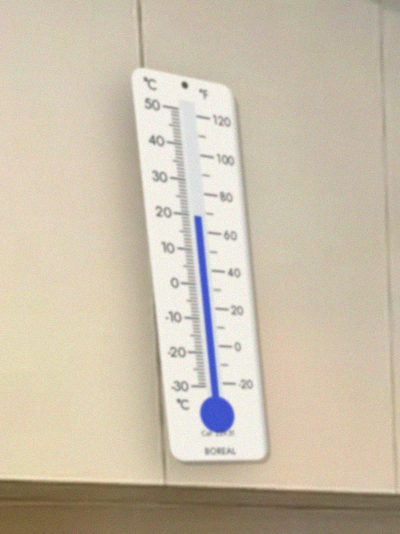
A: 20°C
